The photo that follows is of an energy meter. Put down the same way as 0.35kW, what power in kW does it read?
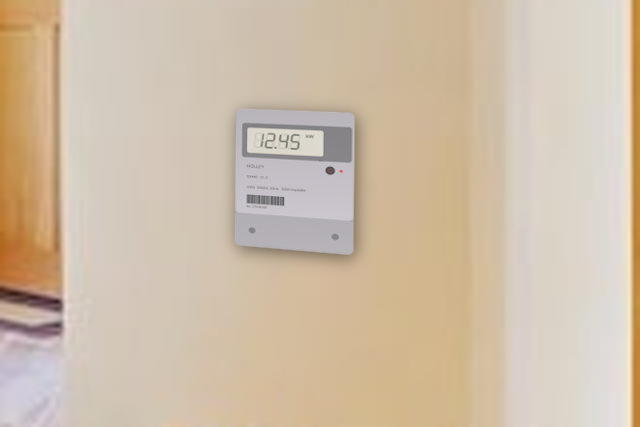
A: 12.45kW
